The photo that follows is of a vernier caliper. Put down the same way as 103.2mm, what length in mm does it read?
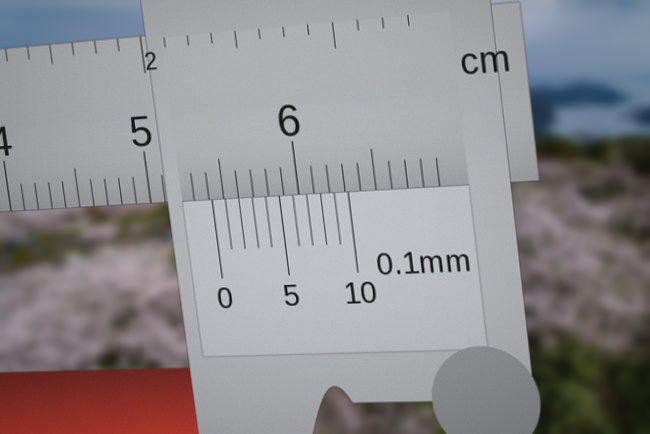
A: 54.2mm
